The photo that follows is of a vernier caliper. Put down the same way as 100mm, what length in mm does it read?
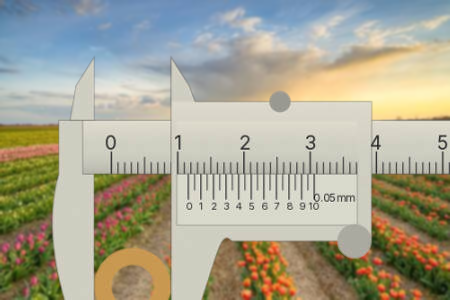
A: 11.6mm
